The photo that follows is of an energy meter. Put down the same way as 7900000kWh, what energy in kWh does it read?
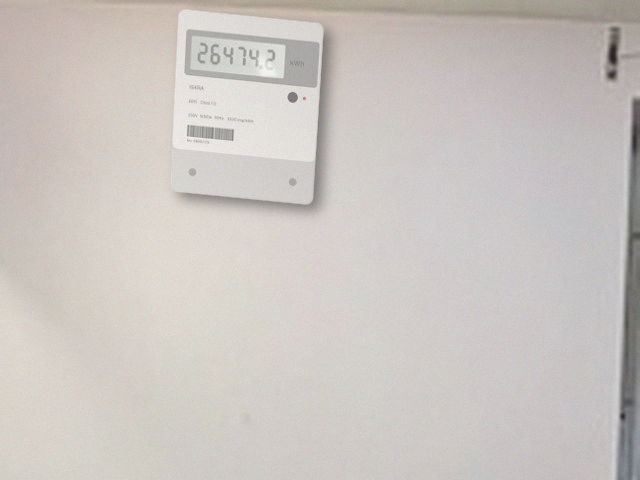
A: 26474.2kWh
